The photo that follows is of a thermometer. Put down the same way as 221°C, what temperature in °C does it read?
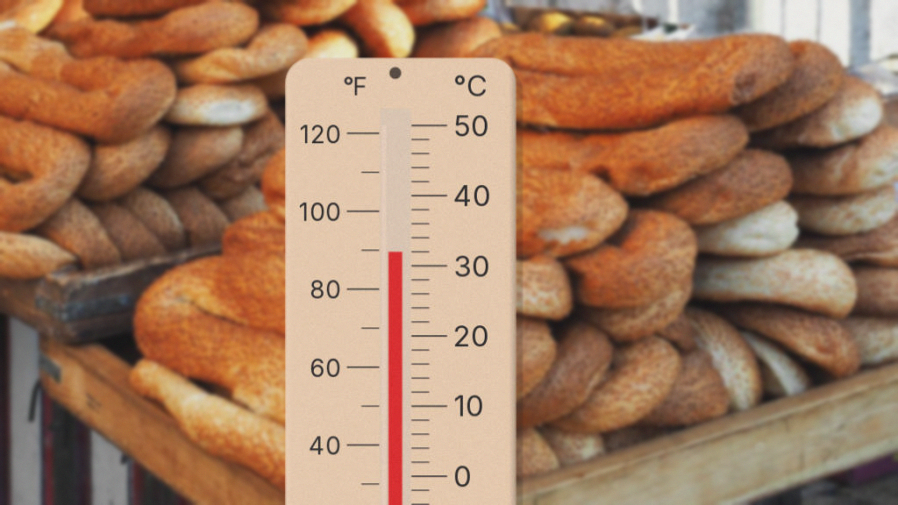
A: 32°C
